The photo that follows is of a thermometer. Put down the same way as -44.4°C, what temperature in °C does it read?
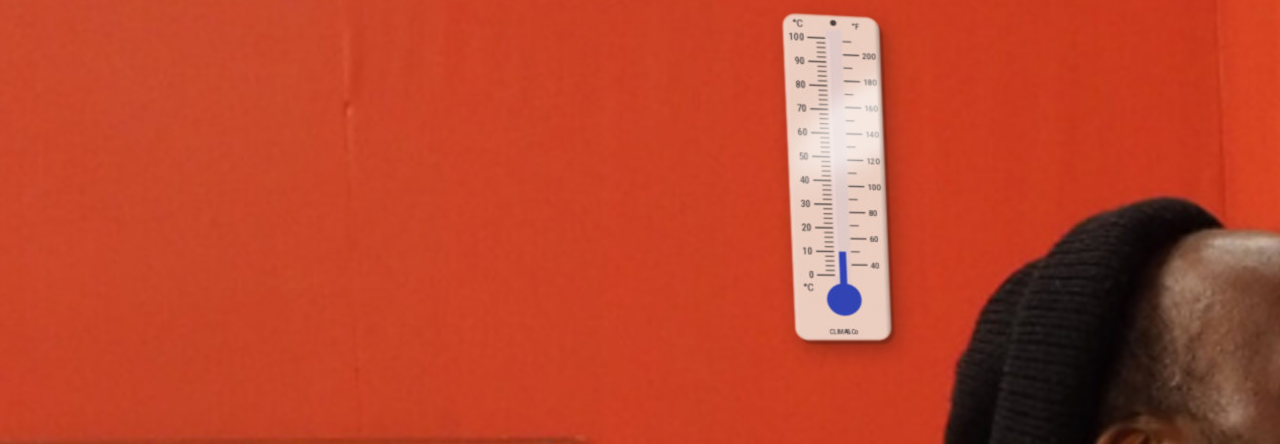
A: 10°C
